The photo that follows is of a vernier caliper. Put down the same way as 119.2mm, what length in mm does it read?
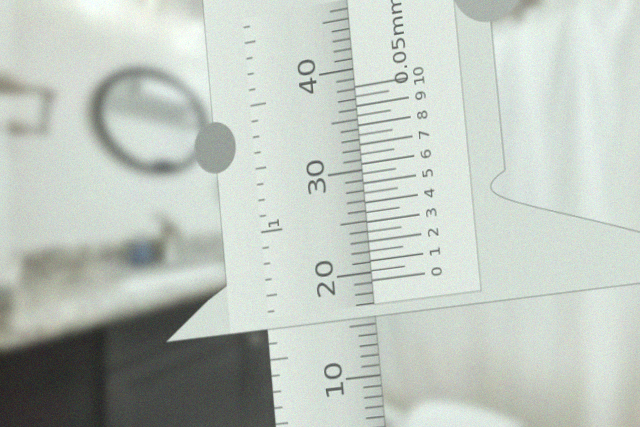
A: 19.2mm
